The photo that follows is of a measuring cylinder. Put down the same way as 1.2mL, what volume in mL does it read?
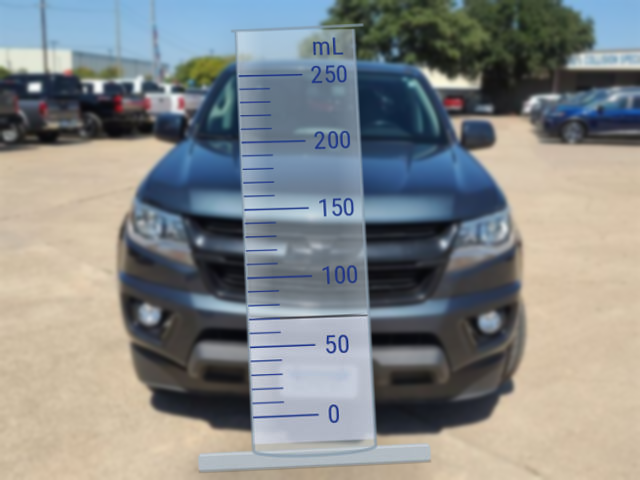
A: 70mL
